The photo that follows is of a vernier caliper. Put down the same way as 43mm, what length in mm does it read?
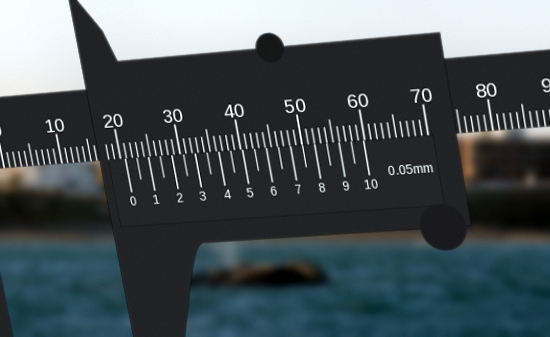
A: 20.8mm
